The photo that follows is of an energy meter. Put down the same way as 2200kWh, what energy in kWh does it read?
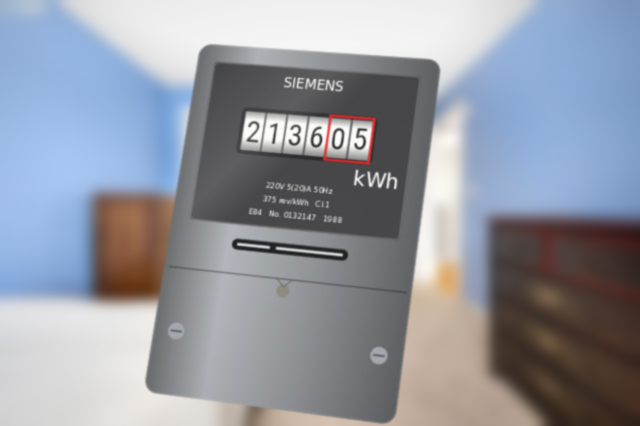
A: 2136.05kWh
